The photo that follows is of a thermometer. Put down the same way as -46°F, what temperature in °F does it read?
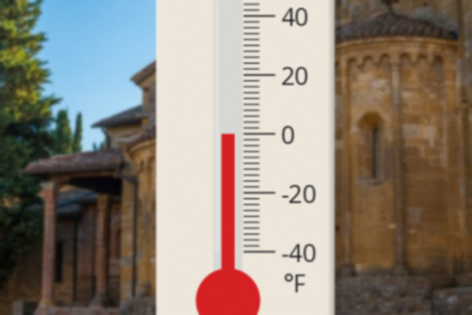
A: 0°F
